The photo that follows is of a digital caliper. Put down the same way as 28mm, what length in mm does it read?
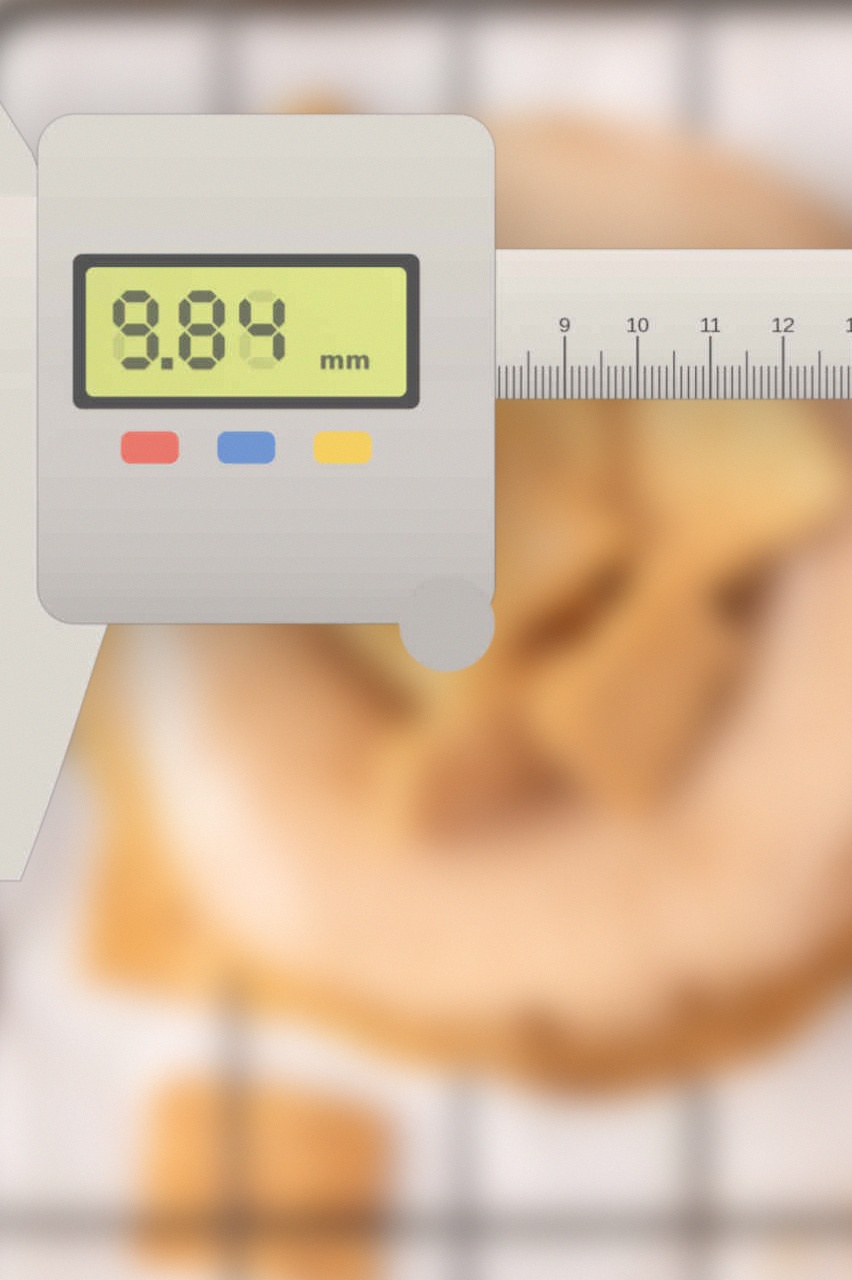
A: 9.84mm
